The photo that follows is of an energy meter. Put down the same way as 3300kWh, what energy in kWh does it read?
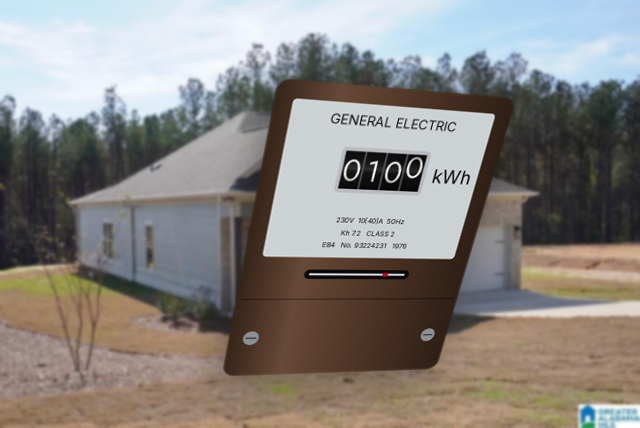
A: 100kWh
